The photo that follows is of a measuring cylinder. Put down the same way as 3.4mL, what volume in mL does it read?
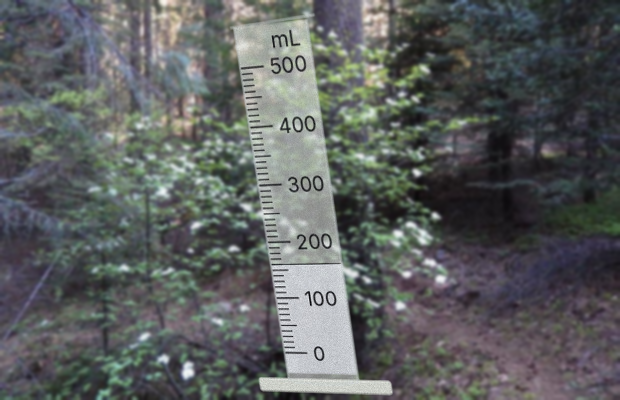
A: 160mL
